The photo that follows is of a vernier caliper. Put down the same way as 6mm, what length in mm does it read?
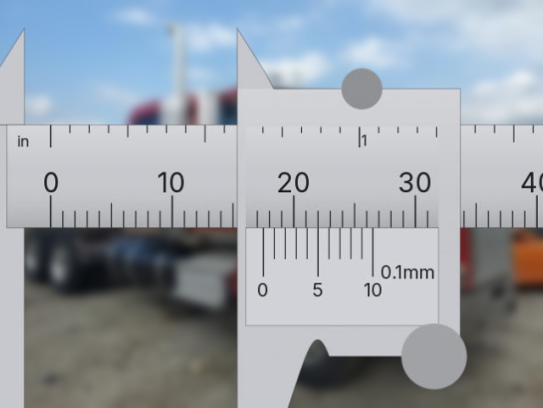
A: 17.5mm
